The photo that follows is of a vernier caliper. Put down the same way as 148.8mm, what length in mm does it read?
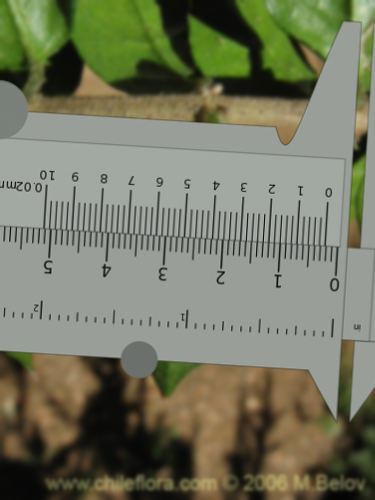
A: 2.2mm
